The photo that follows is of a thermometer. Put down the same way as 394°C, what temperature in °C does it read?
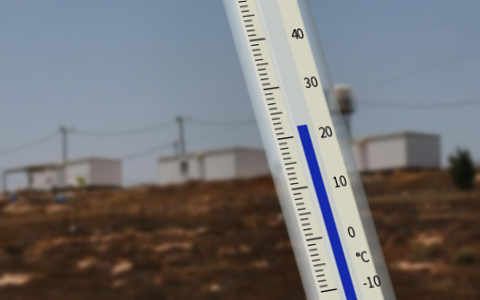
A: 22°C
